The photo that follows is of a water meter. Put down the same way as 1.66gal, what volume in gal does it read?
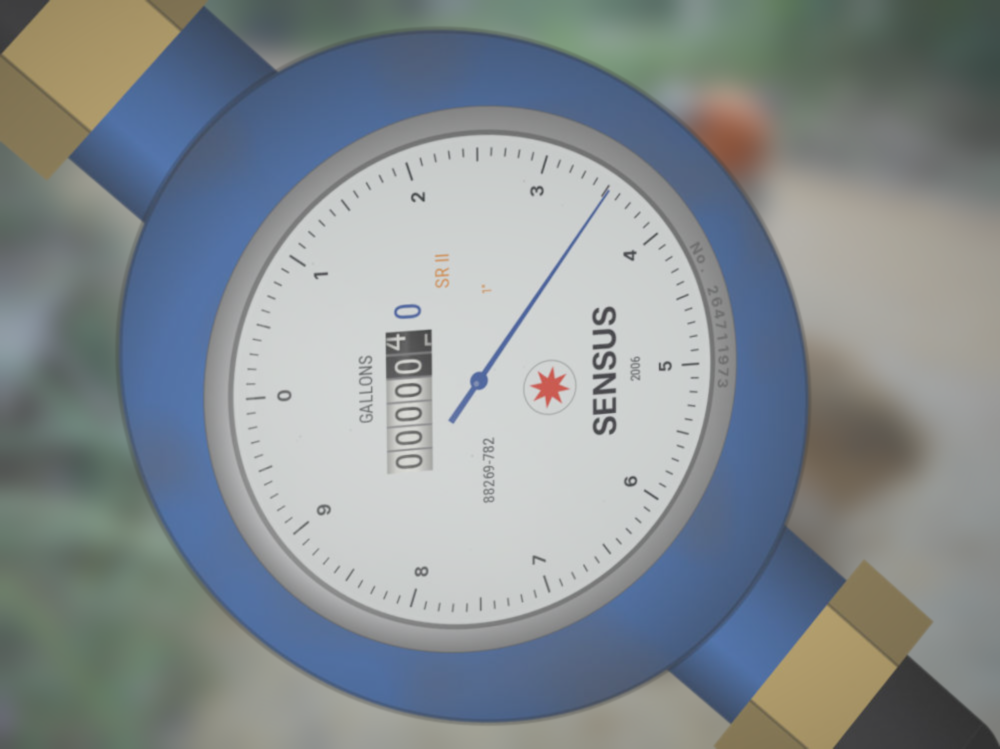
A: 43.5gal
